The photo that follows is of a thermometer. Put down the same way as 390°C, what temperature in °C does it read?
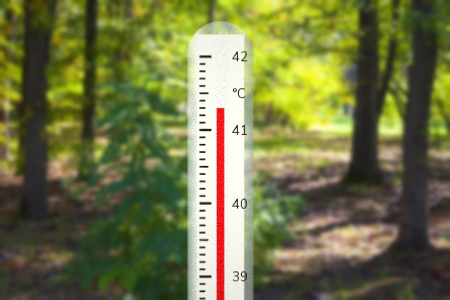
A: 41.3°C
